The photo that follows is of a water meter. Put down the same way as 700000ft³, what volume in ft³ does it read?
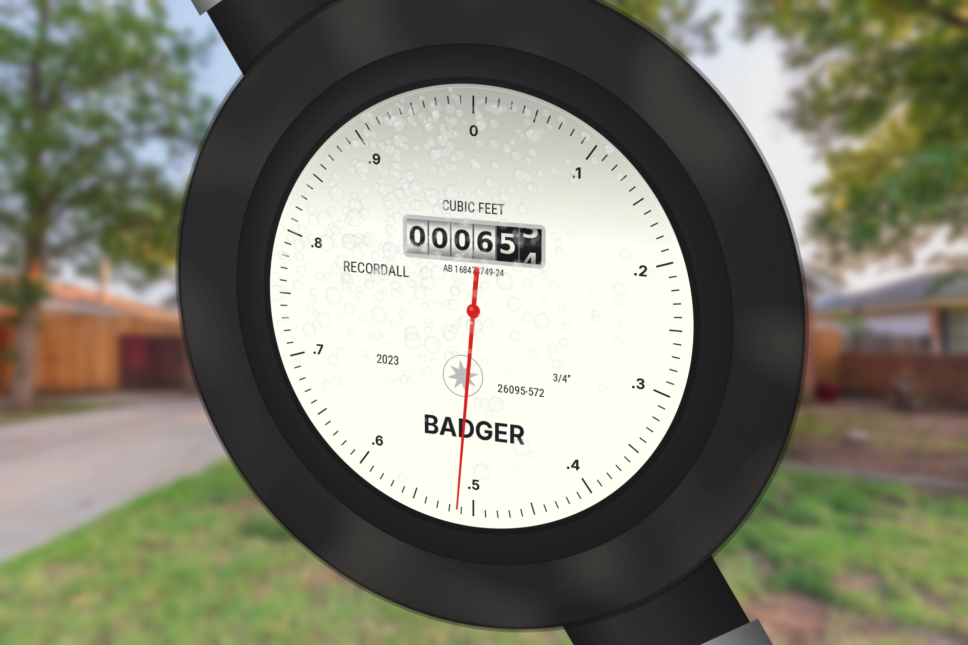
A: 653.51ft³
